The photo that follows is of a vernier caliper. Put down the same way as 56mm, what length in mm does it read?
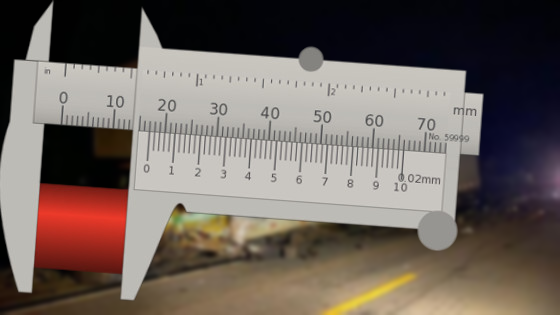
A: 17.0mm
